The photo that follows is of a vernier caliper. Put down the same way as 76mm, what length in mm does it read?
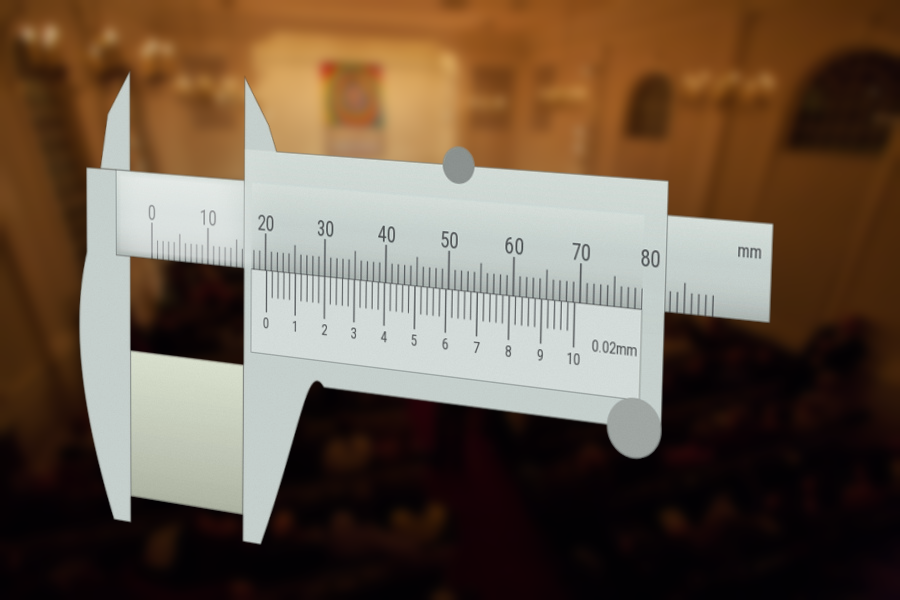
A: 20.2mm
